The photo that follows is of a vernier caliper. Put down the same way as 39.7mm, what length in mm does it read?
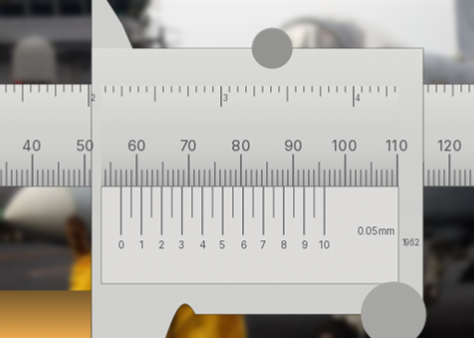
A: 57.0mm
